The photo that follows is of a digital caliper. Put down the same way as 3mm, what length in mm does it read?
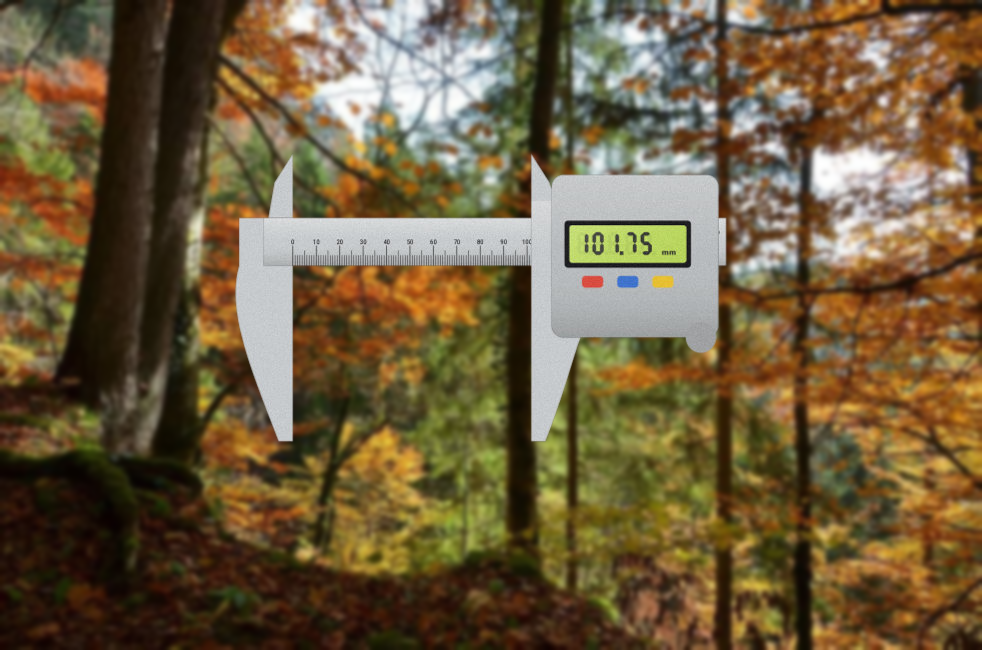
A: 101.75mm
